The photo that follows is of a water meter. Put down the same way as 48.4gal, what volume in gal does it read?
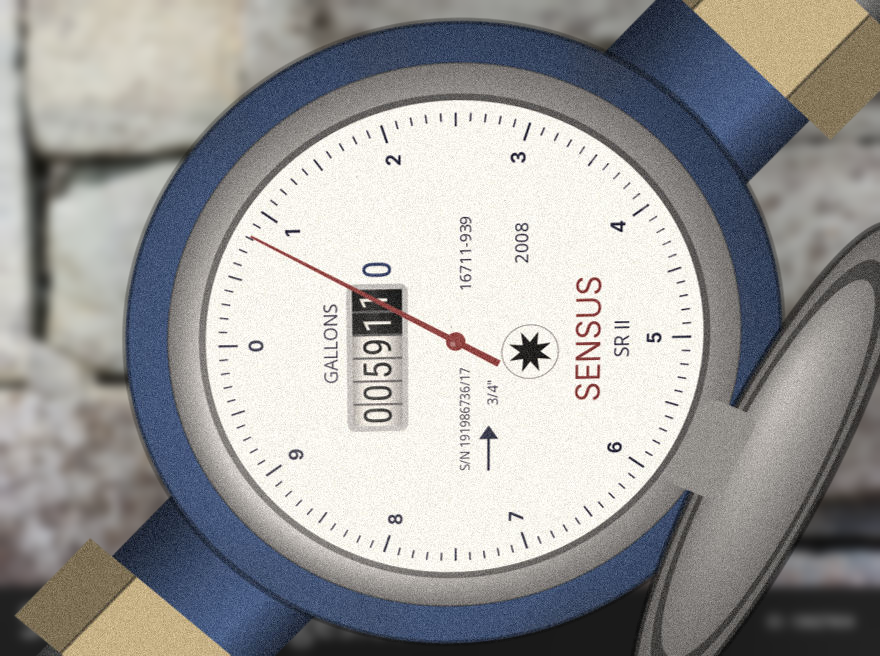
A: 59110.8gal
